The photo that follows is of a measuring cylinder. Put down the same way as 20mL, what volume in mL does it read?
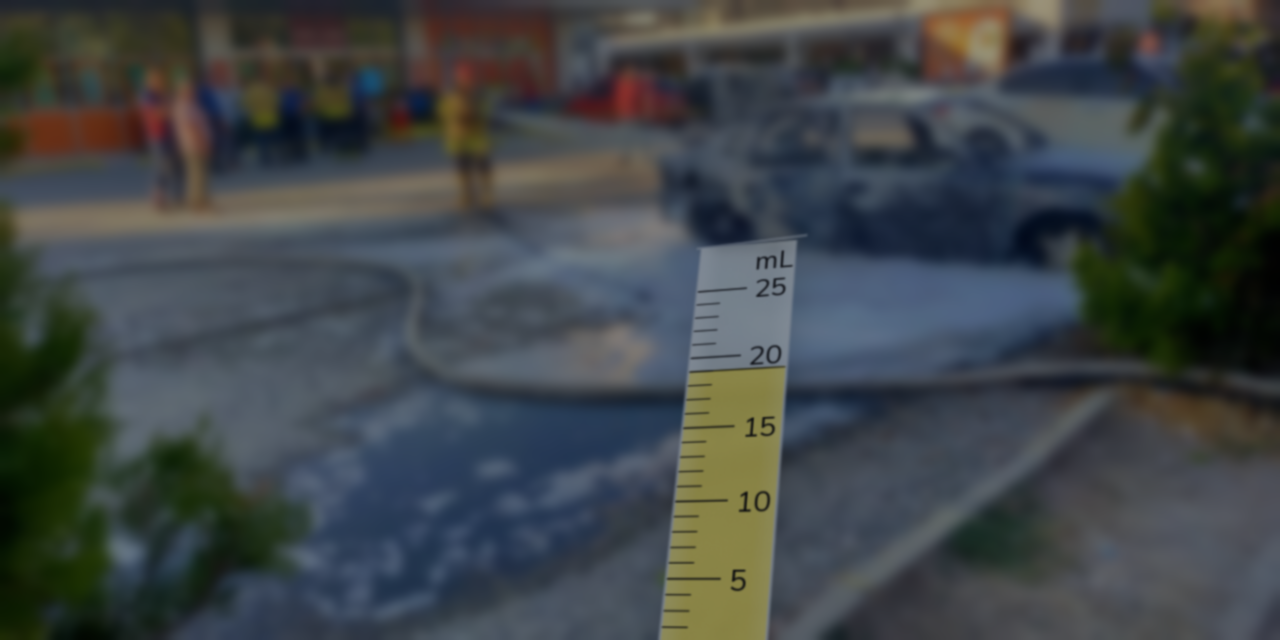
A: 19mL
